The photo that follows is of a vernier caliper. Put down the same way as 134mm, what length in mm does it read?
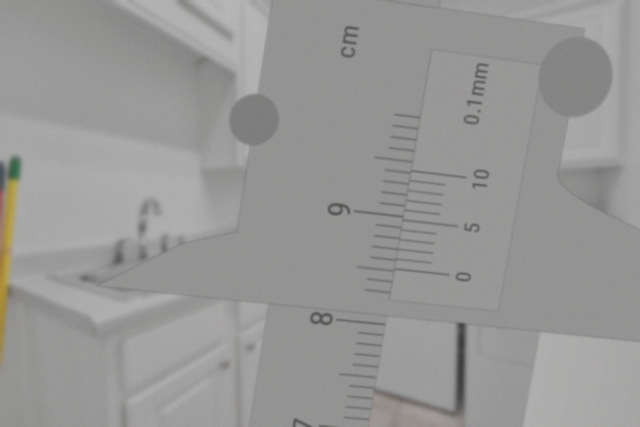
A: 85.2mm
